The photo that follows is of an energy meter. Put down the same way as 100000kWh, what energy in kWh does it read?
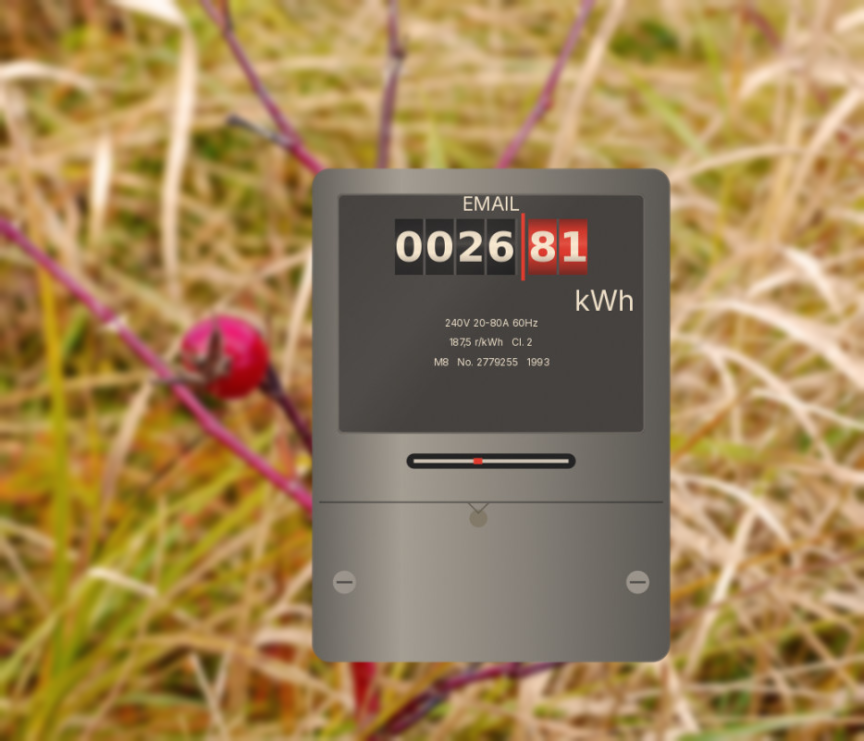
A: 26.81kWh
